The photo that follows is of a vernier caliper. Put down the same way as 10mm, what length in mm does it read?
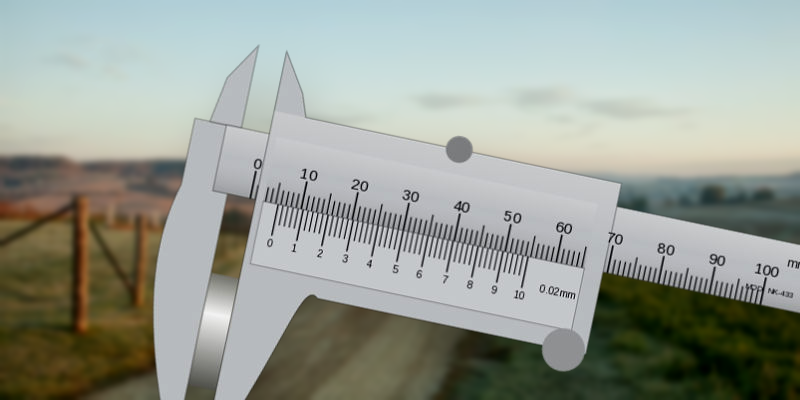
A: 5.5mm
